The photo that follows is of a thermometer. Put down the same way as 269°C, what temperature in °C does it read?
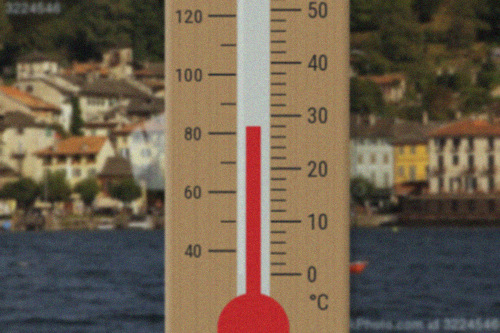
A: 28°C
